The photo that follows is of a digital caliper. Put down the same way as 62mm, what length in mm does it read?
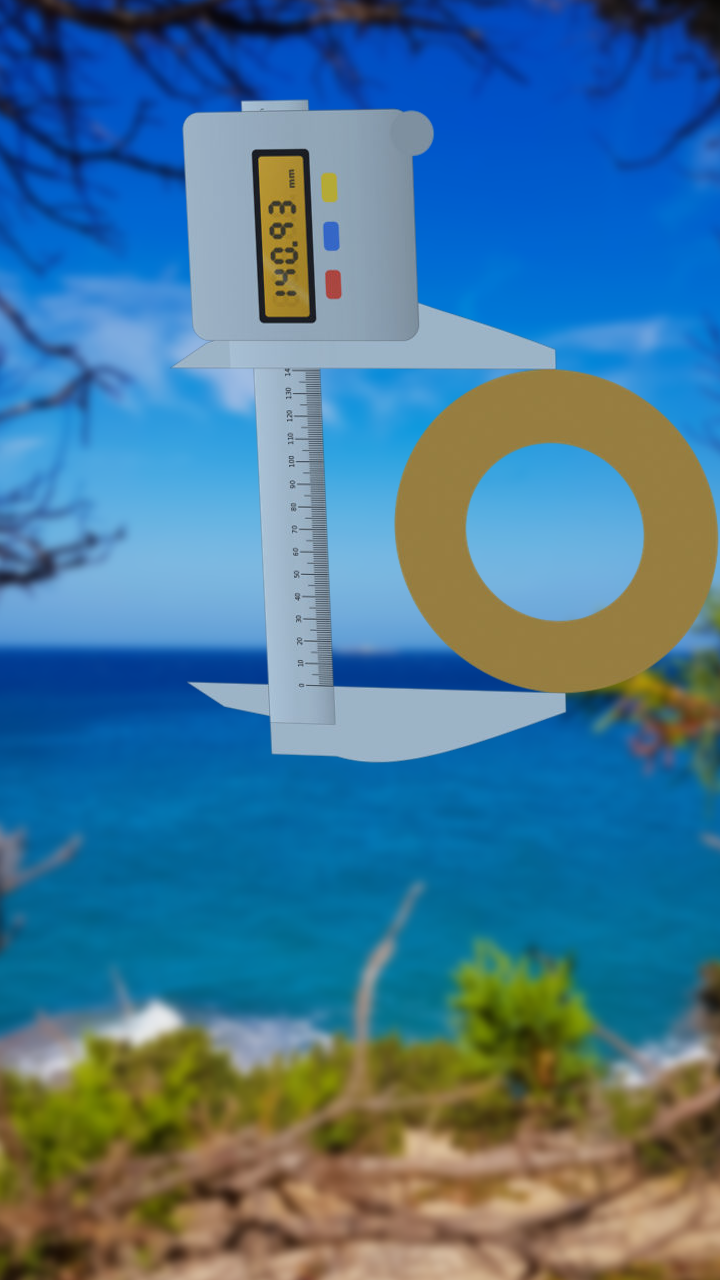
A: 140.93mm
